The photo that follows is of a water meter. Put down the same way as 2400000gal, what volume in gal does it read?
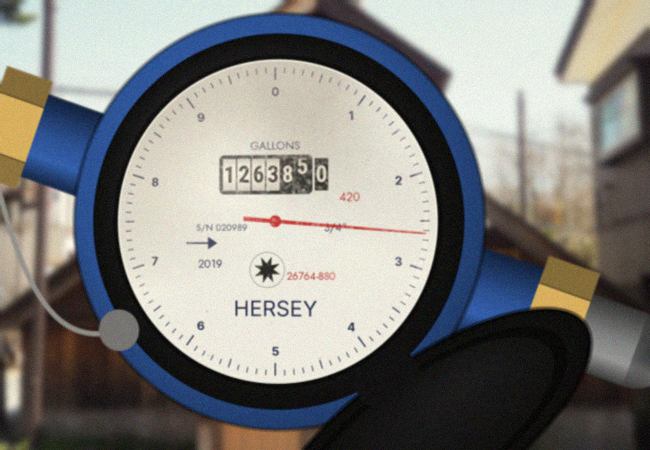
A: 1263852.6gal
